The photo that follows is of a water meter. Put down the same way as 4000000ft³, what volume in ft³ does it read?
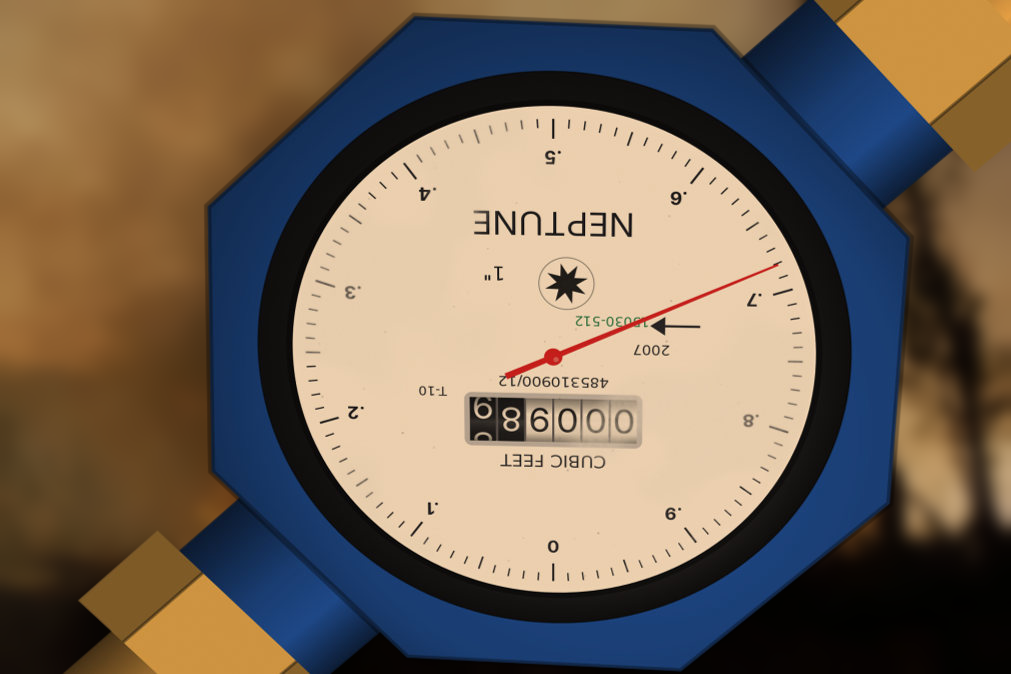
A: 988.68ft³
